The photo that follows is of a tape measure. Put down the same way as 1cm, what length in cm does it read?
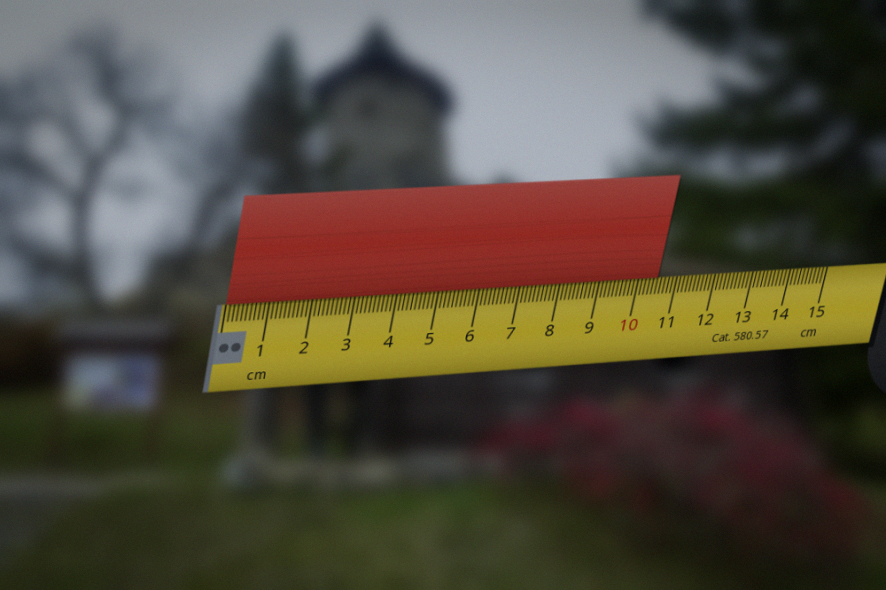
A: 10.5cm
